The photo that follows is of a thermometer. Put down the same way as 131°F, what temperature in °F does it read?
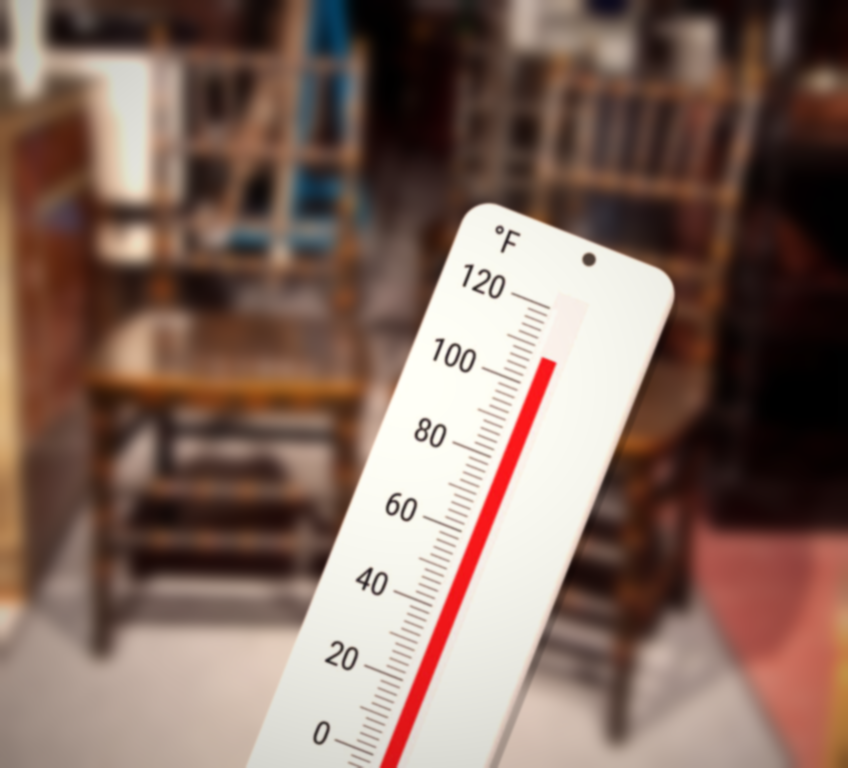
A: 108°F
